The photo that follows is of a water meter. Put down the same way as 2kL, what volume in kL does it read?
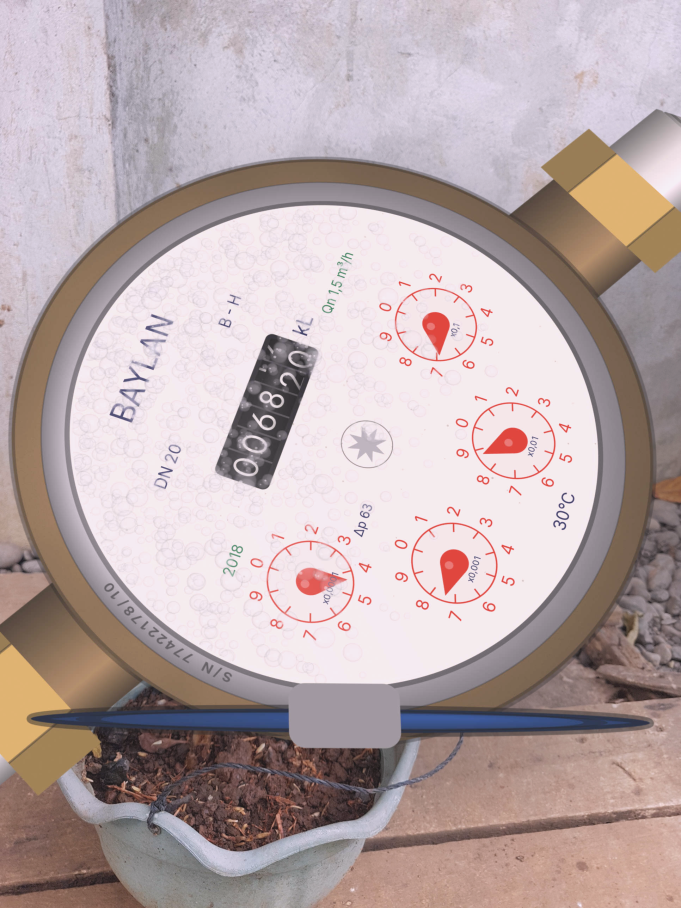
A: 6819.6874kL
